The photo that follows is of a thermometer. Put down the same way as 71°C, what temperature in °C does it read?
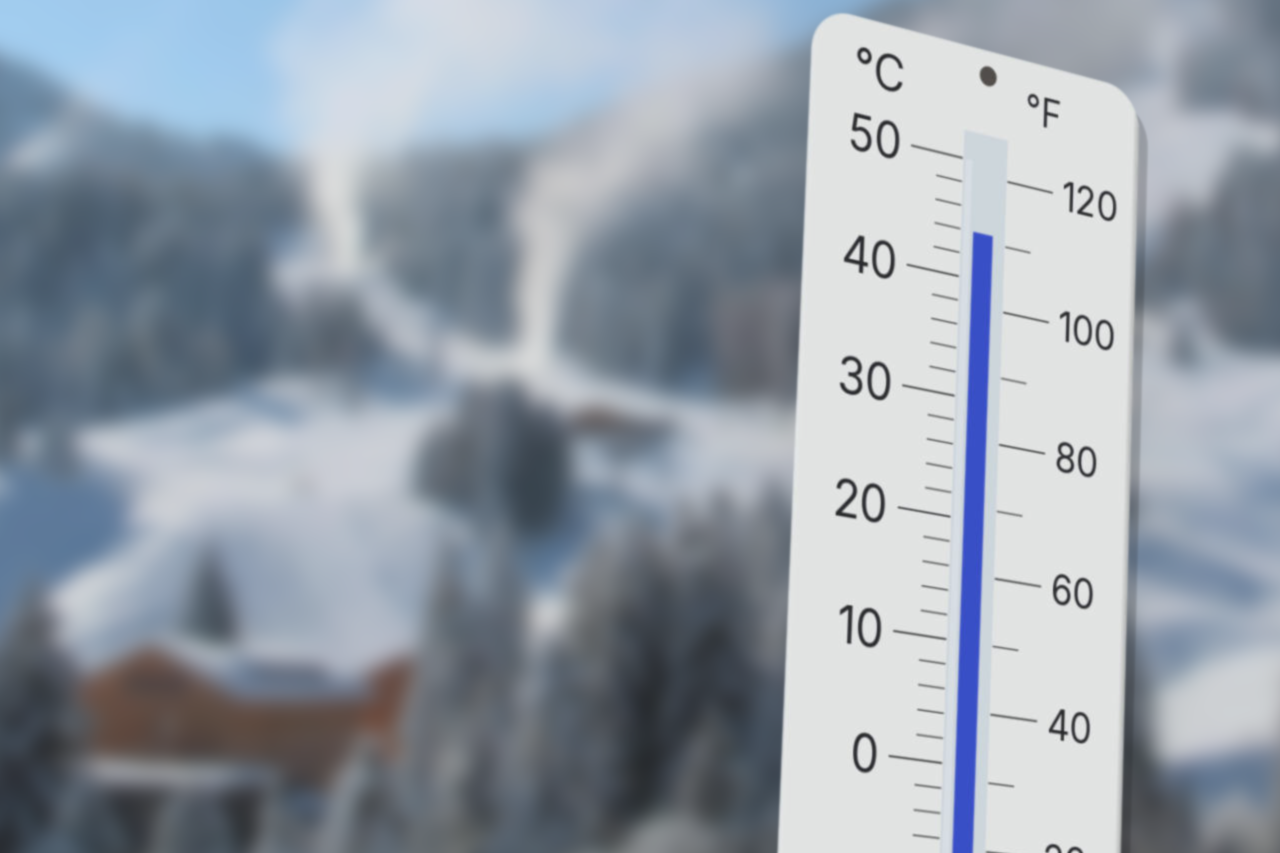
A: 44°C
